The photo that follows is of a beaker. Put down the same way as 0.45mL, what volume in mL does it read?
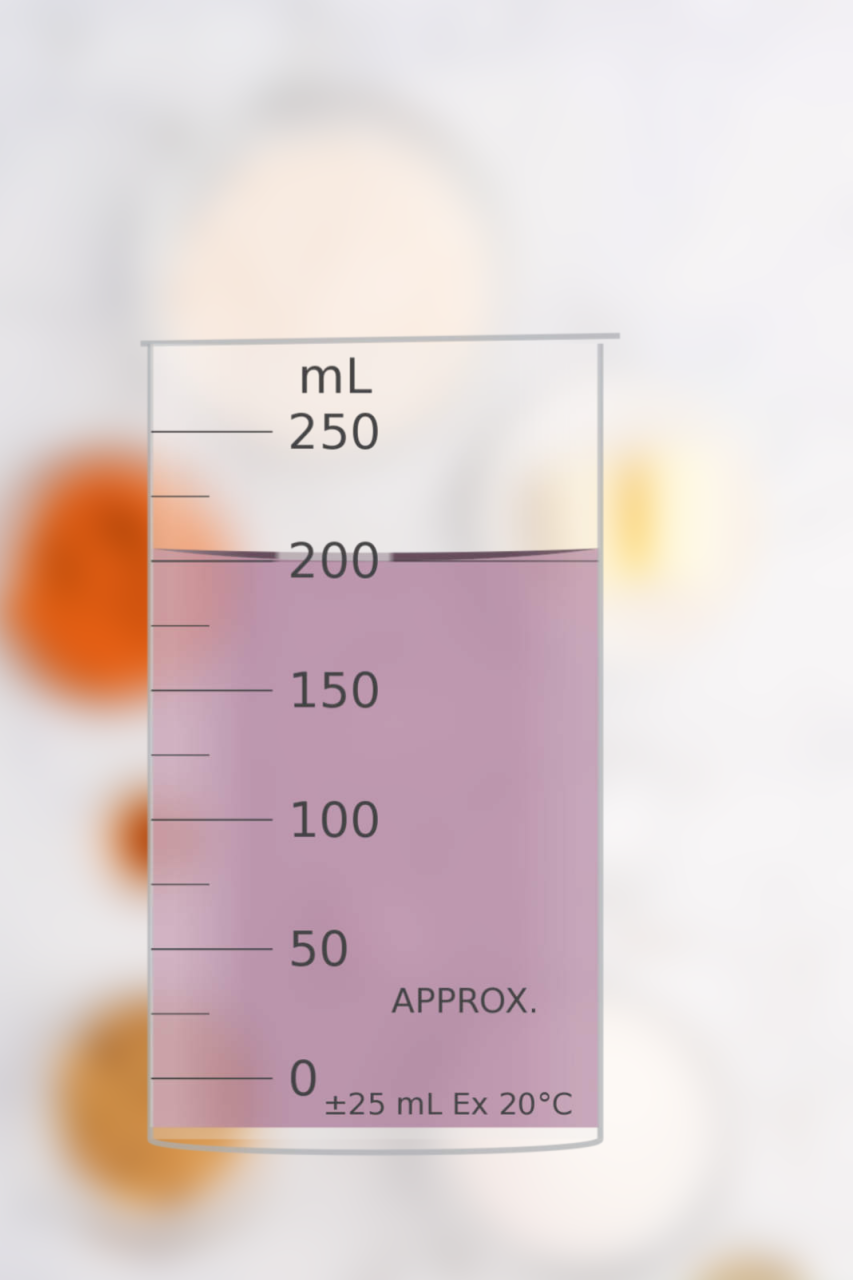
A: 200mL
